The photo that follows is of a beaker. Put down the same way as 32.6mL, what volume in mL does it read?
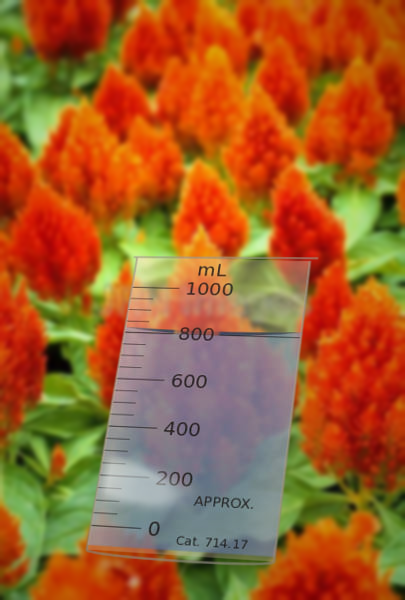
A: 800mL
